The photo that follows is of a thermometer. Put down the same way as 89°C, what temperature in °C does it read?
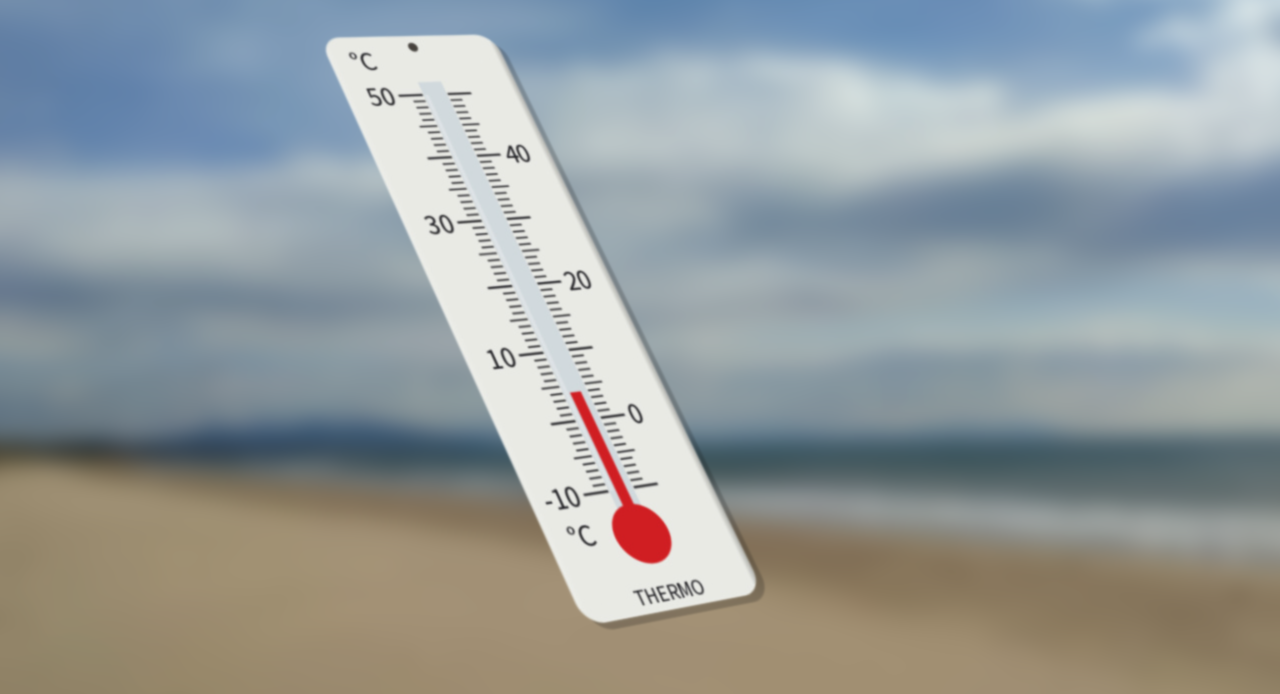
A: 4°C
